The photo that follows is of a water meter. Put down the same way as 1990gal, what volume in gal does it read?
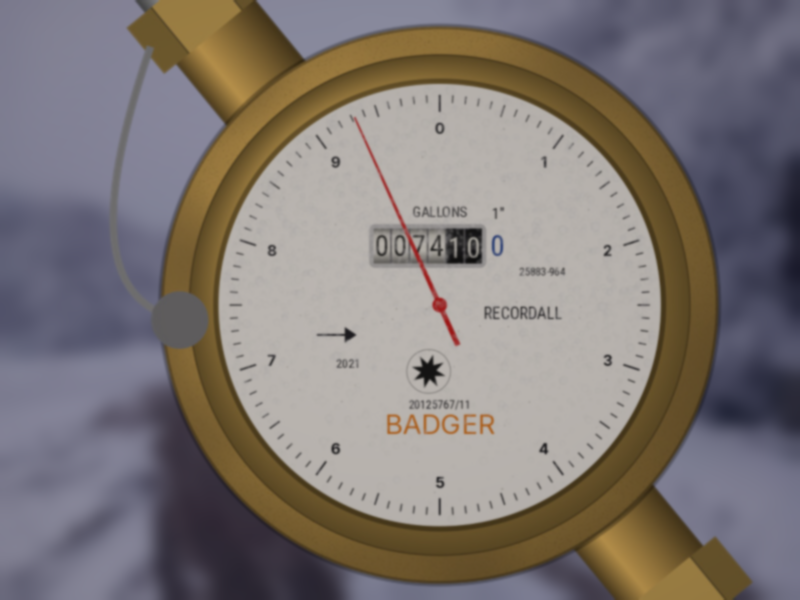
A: 74099.3gal
